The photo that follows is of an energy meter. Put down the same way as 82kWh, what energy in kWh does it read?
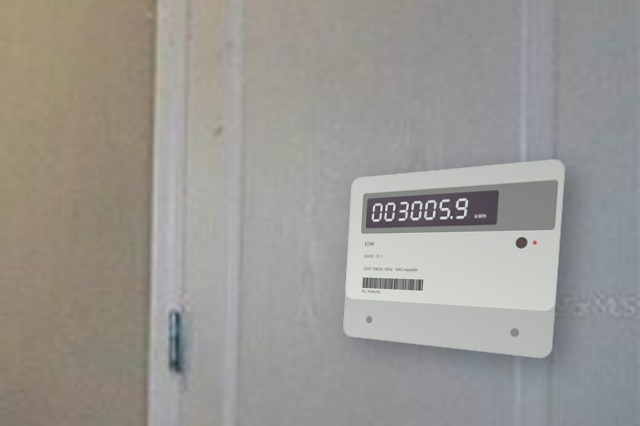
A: 3005.9kWh
